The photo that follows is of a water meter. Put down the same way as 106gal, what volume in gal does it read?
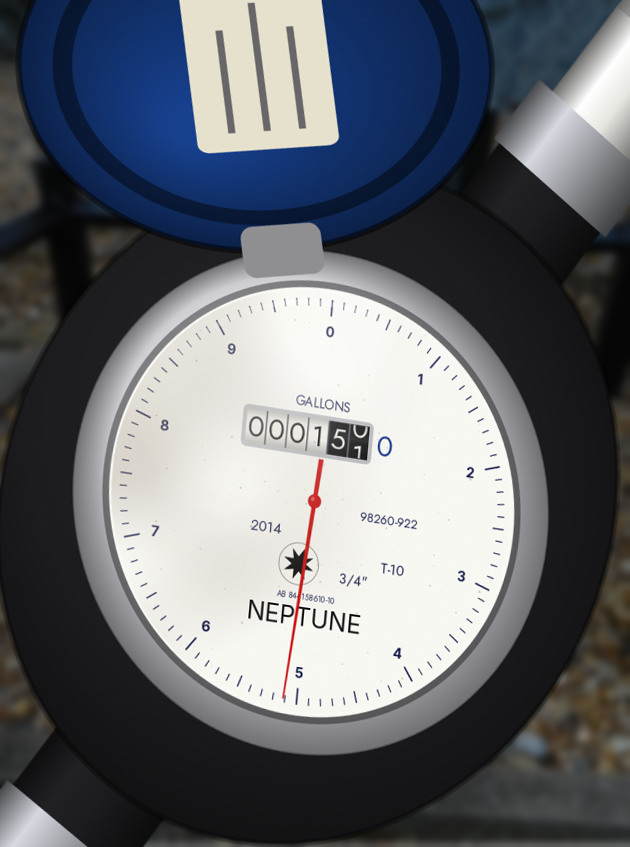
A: 1505.1gal
